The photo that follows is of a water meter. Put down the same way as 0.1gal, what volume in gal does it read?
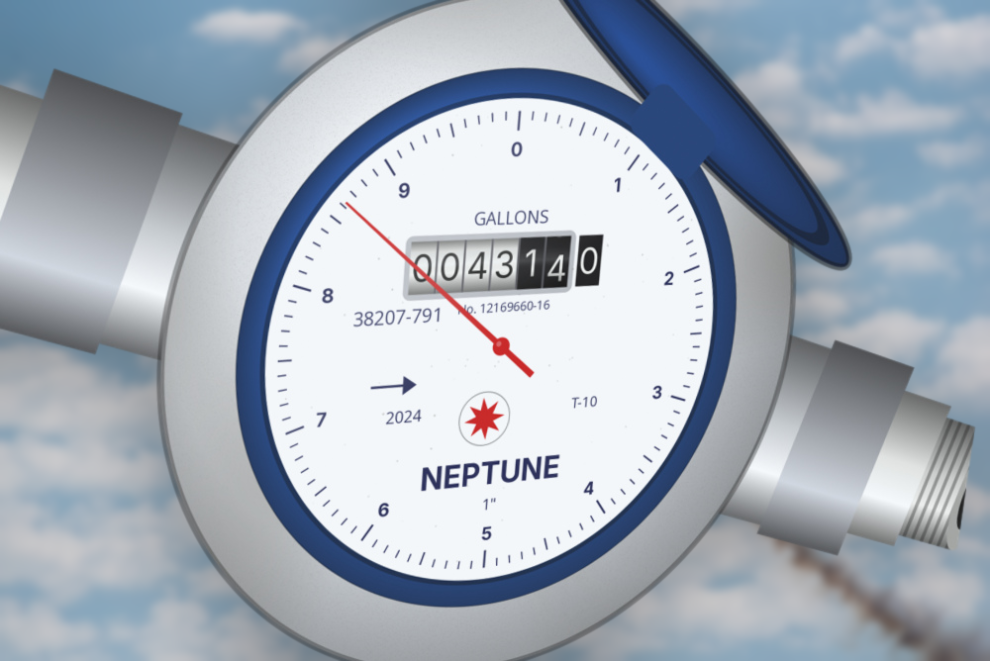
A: 43138.6gal
